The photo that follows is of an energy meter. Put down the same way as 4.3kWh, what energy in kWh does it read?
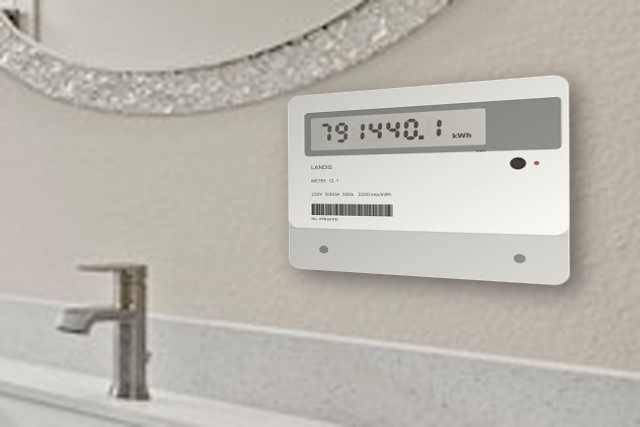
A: 791440.1kWh
